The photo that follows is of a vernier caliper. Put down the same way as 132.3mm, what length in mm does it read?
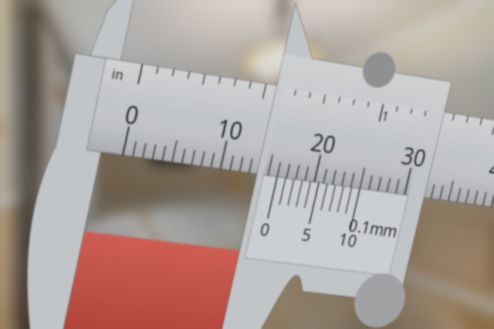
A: 16.0mm
